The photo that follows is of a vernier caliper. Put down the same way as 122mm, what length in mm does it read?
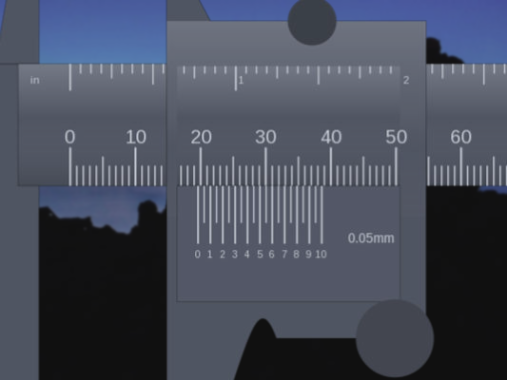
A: 19.6mm
